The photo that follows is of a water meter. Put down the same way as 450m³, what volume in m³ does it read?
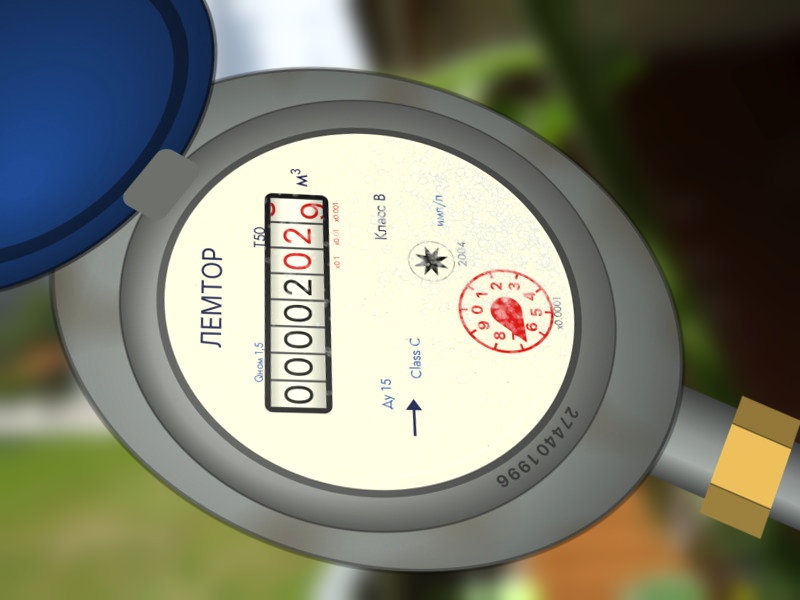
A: 2.0286m³
